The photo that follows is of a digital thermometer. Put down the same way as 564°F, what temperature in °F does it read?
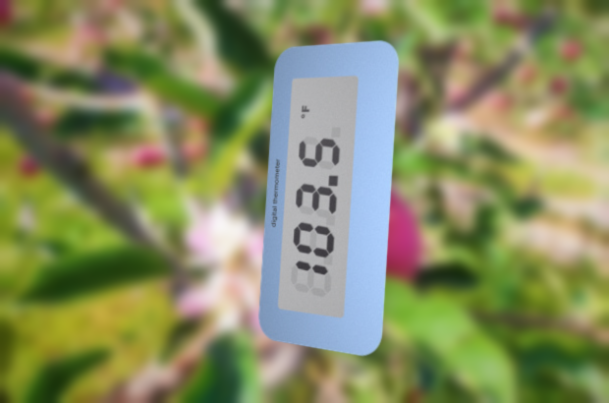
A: 103.5°F
